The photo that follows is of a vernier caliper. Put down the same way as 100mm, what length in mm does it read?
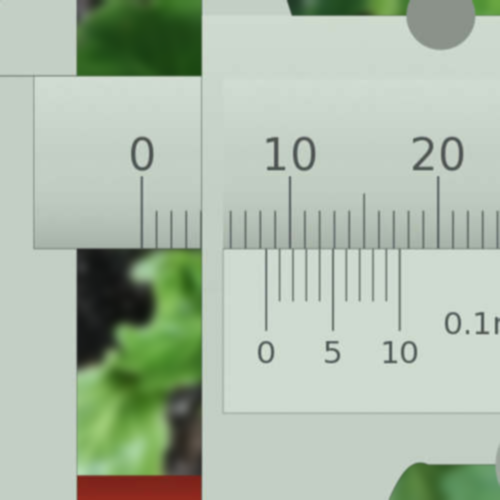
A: 8.4mm
